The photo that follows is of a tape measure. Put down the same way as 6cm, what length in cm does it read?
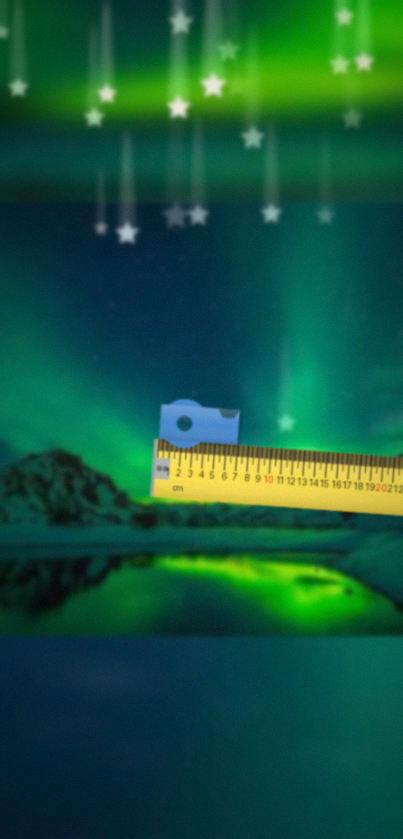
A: 7cm
